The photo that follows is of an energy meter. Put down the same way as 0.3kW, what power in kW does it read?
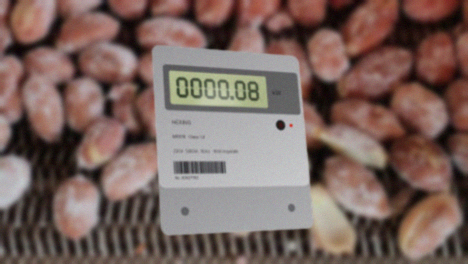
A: 0.08kW
